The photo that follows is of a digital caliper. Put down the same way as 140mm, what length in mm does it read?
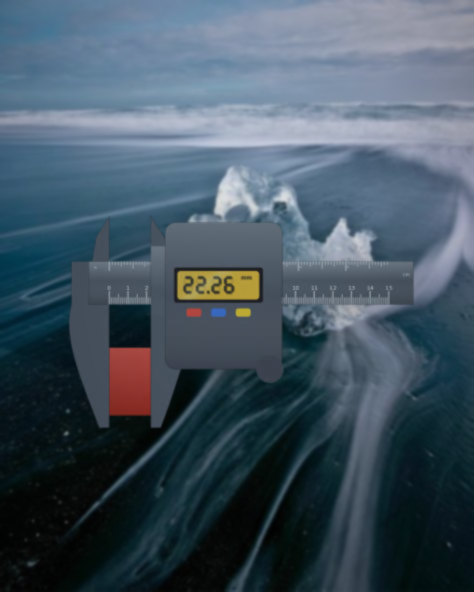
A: 22.26mm
